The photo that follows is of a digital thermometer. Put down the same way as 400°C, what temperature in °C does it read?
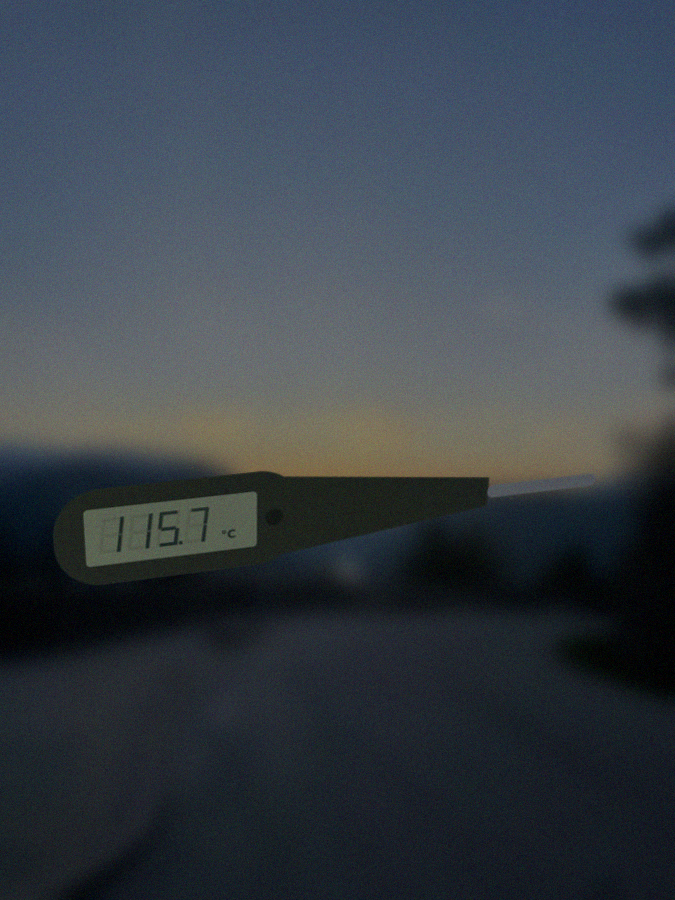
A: 115.7°C
